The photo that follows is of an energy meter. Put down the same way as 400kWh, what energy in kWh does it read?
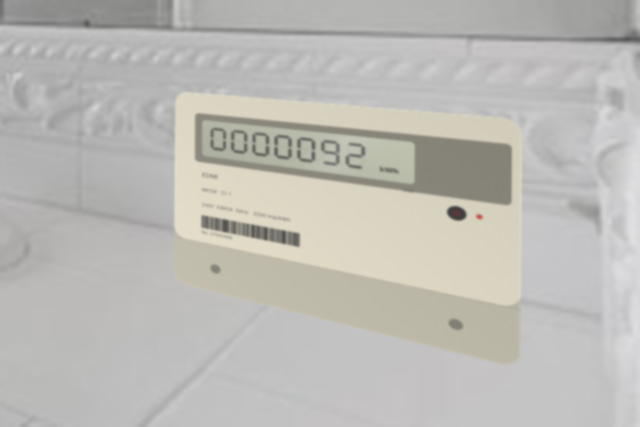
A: 92kWh
